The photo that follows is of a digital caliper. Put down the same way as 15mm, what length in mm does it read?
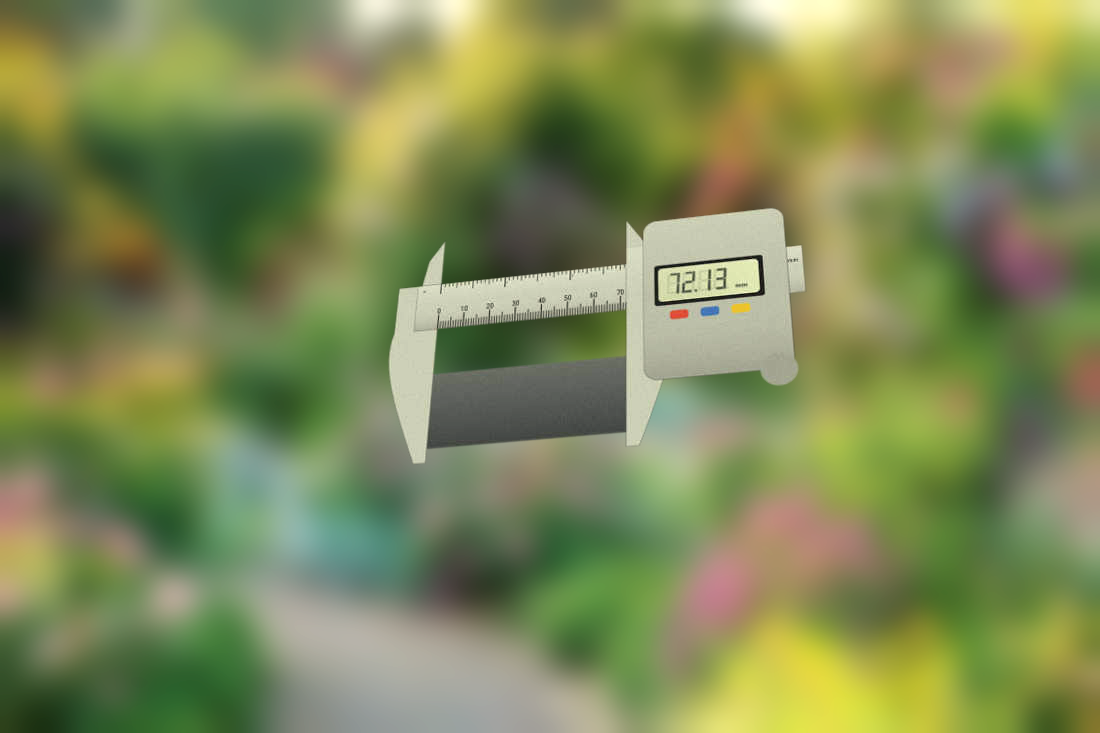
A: 72.13mm
